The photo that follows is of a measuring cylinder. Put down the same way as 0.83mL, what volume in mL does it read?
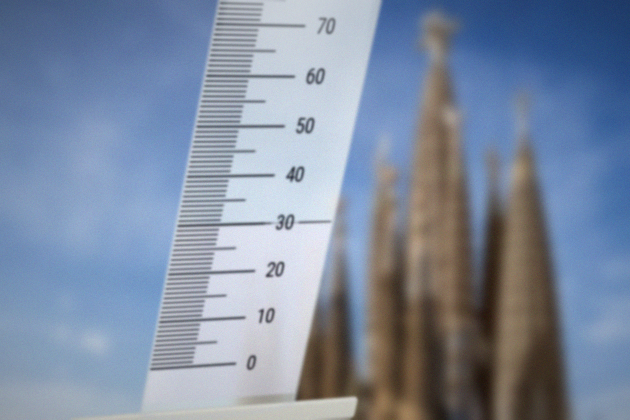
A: 30mL
